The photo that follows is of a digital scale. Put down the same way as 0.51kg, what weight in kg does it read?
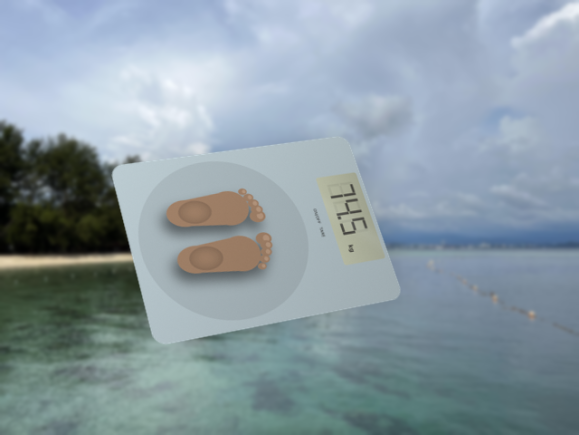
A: 74.5kg
